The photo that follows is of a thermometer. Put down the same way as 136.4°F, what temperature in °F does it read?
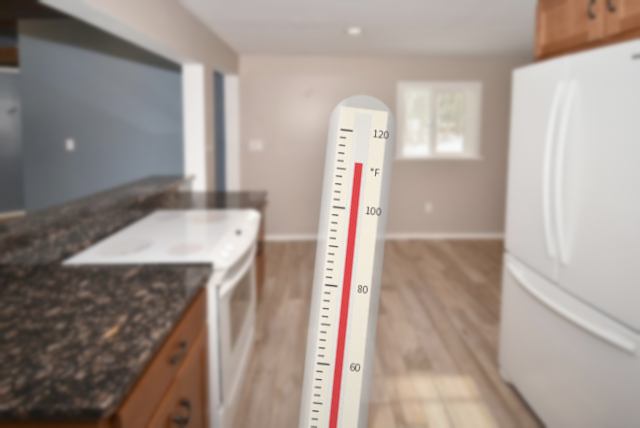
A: 112°F
